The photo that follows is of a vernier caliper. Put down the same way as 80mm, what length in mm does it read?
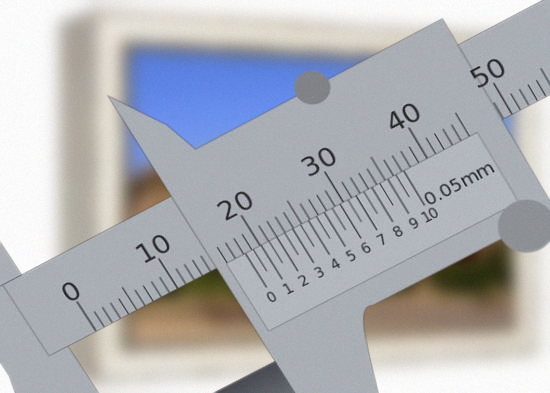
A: 18.2mm
